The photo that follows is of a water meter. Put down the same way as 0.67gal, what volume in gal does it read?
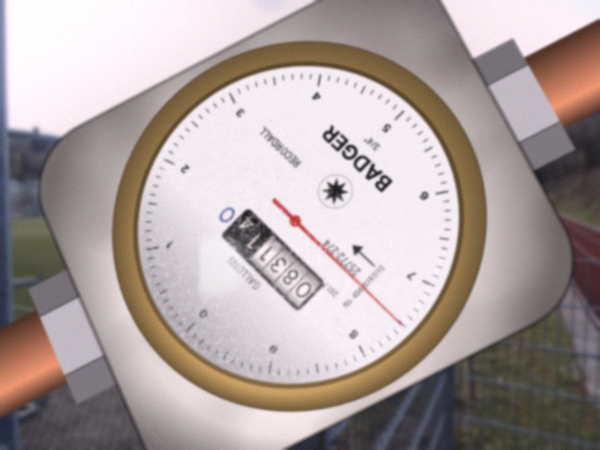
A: 831137.5gal
